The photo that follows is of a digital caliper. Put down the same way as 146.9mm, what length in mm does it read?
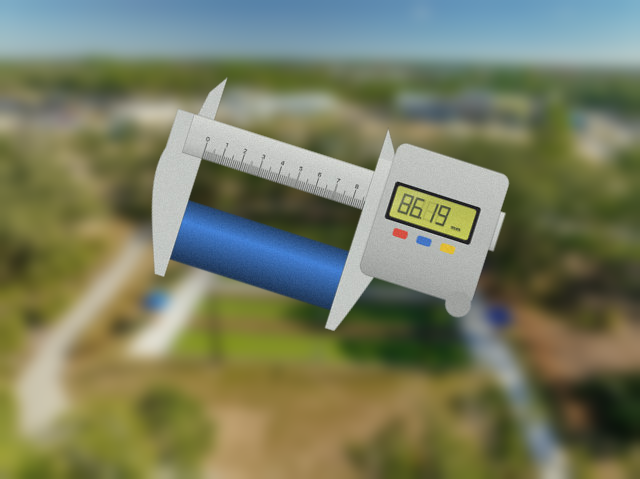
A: 86.19mm
